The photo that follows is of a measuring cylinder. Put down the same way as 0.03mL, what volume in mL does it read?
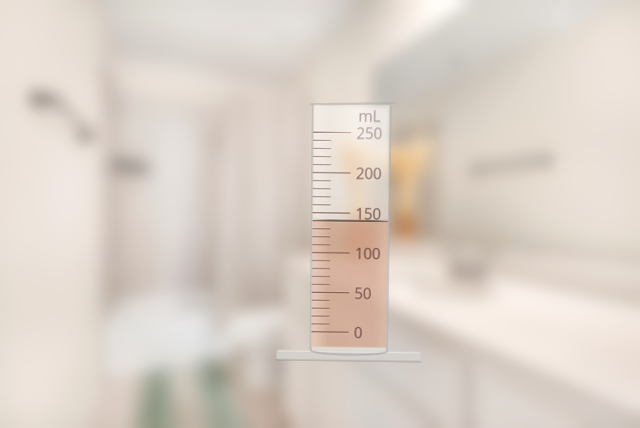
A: 140mL
